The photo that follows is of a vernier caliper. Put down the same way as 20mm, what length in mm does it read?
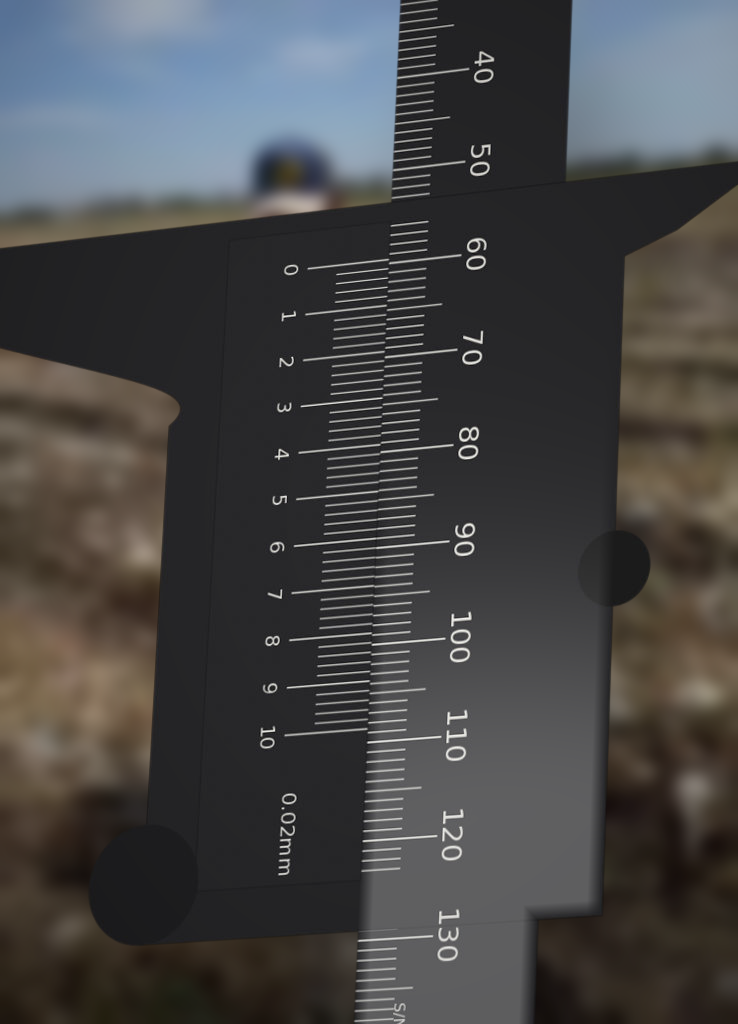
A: 59.6mm
